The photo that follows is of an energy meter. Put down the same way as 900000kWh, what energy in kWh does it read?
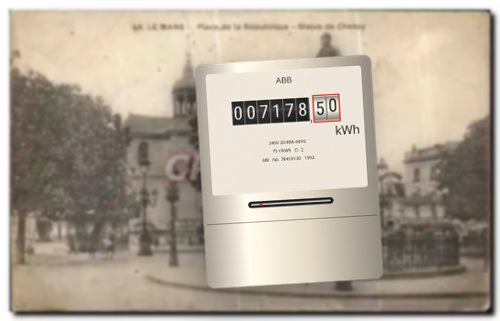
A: 7178.50kWh
